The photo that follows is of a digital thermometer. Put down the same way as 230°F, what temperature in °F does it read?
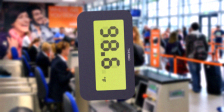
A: 98.6°F
